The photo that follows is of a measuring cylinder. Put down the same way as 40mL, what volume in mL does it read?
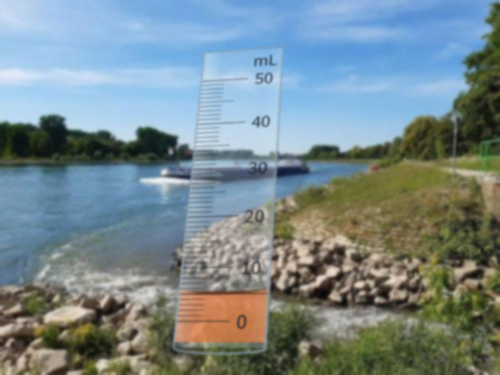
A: 5mL
